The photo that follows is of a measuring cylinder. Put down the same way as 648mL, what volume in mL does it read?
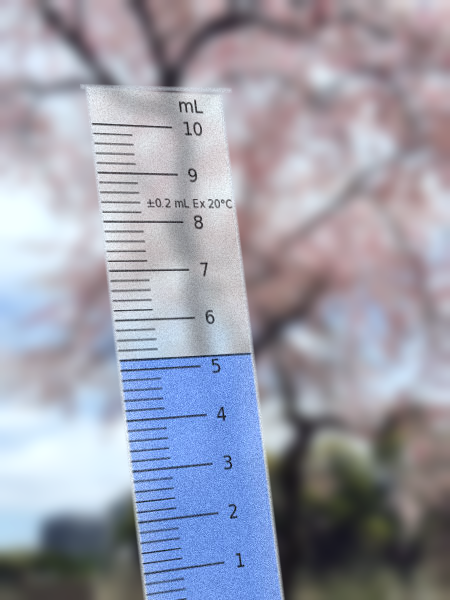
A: 5.2mL
